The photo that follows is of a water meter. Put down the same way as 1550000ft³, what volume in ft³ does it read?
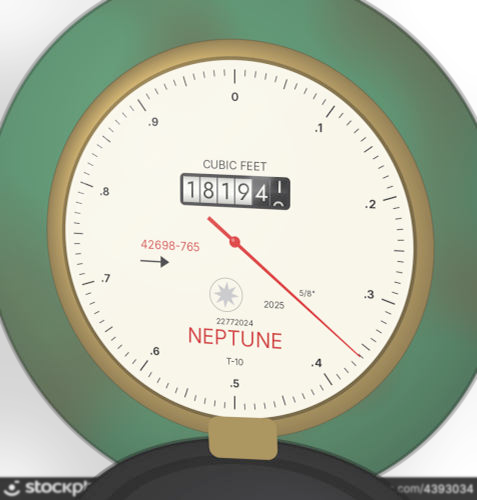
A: 181941.36ft³
